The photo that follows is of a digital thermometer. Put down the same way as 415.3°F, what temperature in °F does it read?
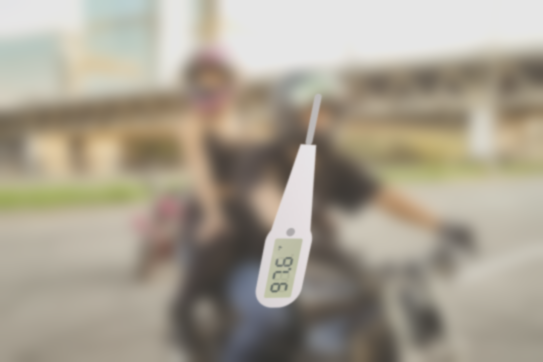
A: 97.6°F
